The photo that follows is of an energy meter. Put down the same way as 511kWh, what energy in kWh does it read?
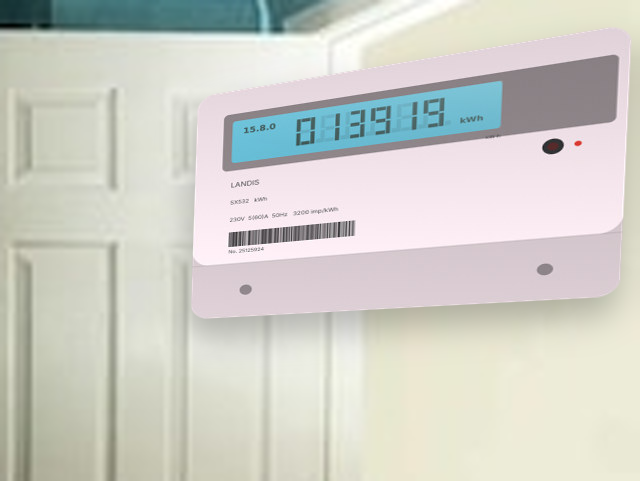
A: 13919kWh
